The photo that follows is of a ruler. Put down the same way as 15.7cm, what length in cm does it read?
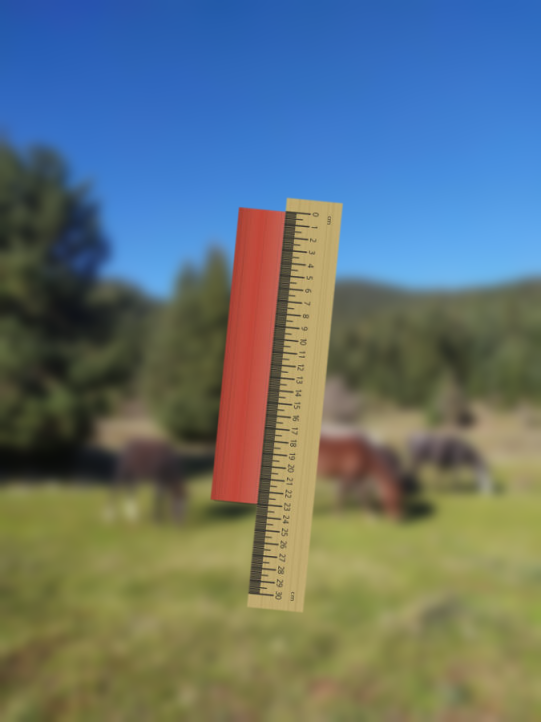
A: 23cm
